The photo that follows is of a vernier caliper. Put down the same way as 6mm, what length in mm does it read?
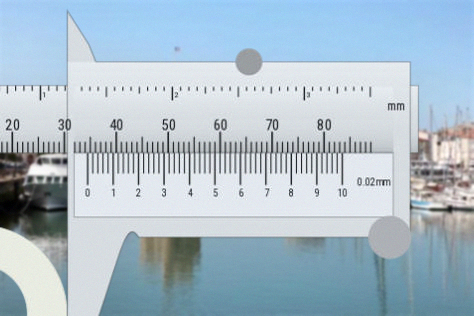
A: 34.5mm
